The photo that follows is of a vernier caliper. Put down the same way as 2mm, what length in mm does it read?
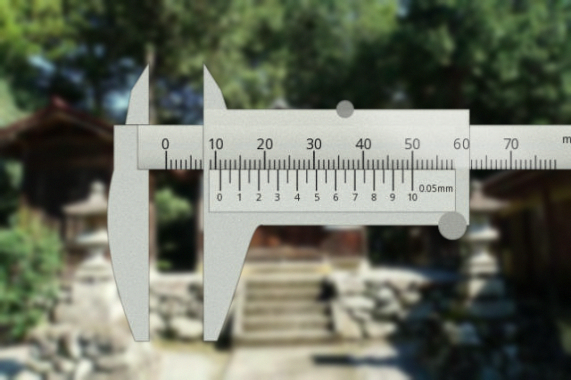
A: 11.0mm
